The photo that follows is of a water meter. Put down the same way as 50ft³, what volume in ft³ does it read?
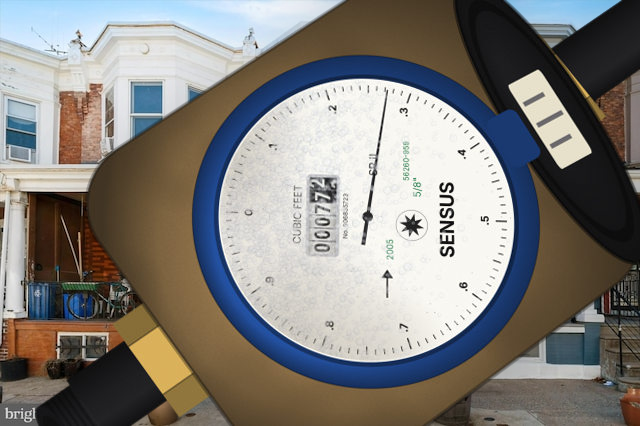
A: 772.27ft³
